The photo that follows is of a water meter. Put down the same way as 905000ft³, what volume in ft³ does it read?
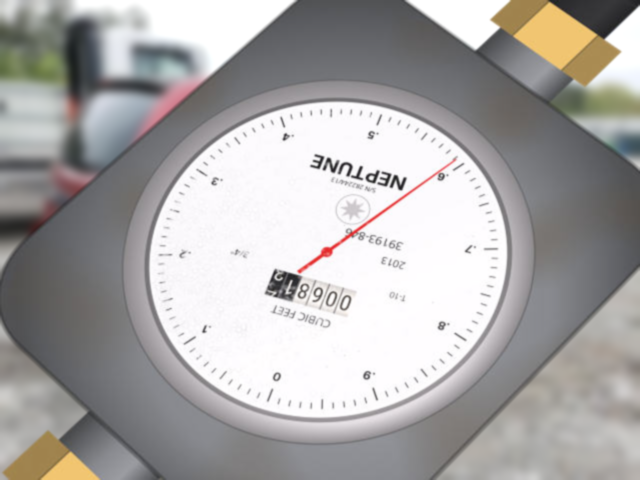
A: 6812.59ft³
